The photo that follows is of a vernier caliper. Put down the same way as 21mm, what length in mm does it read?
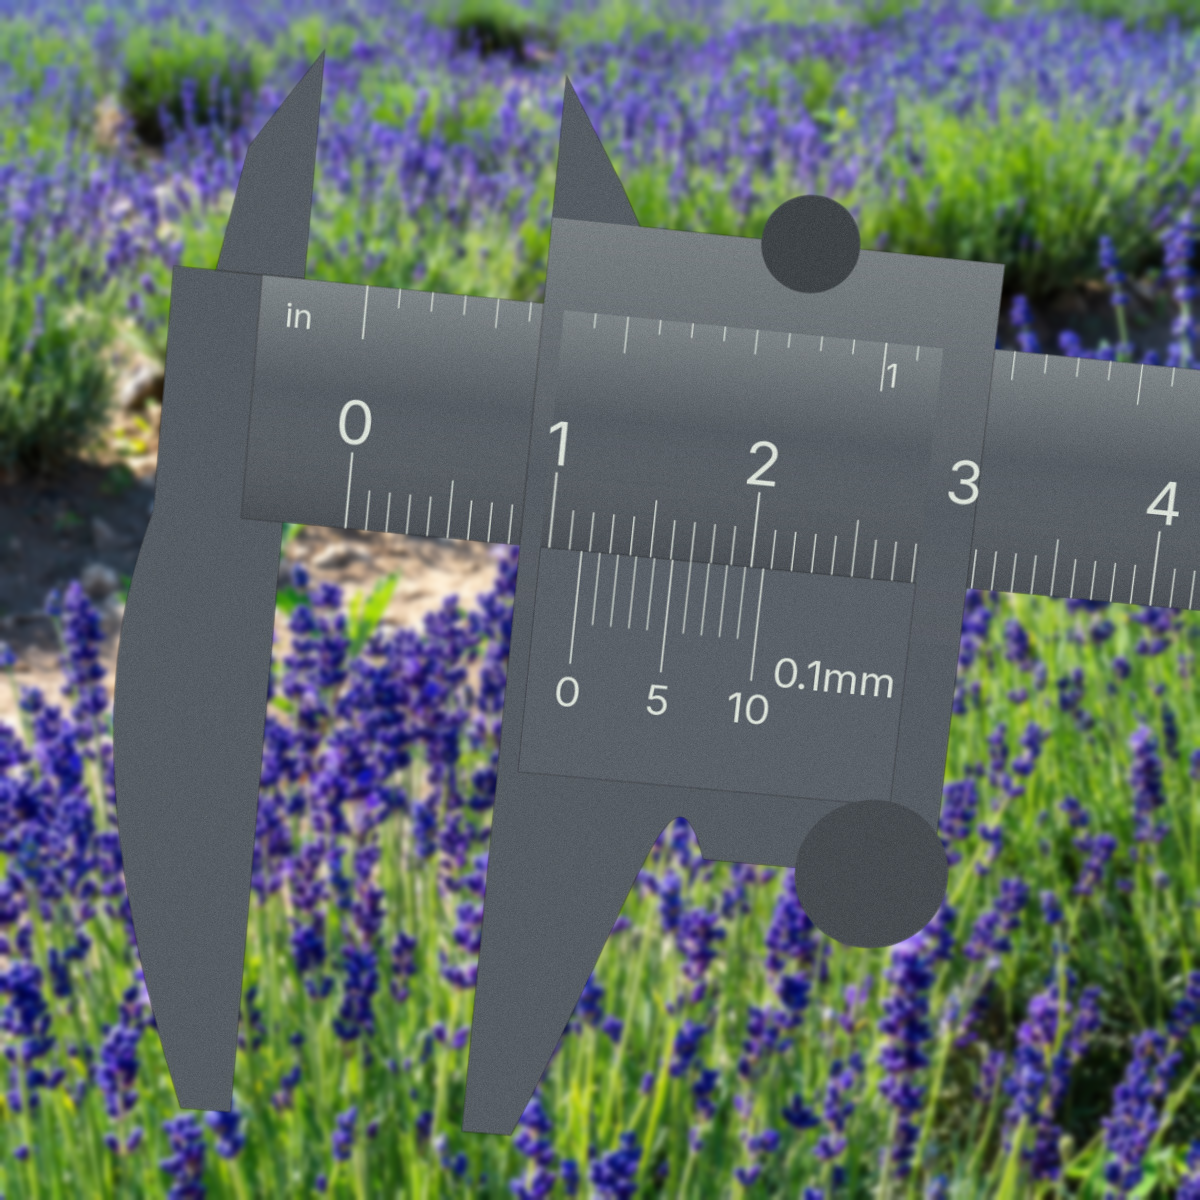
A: 11.6mm
